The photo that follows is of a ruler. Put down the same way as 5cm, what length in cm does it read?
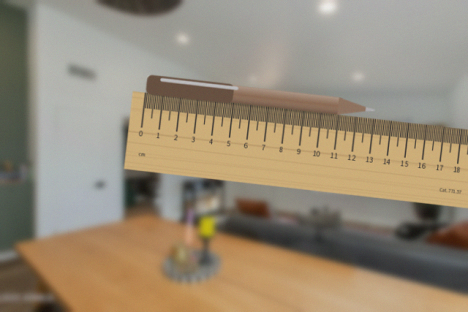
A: 13cm
